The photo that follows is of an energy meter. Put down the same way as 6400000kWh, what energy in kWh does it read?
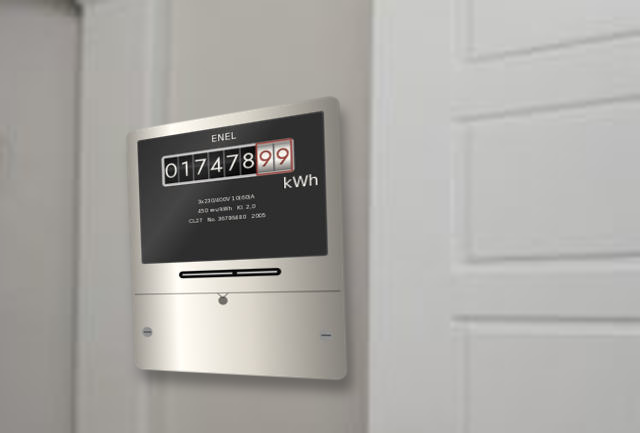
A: 17478.99kWh
